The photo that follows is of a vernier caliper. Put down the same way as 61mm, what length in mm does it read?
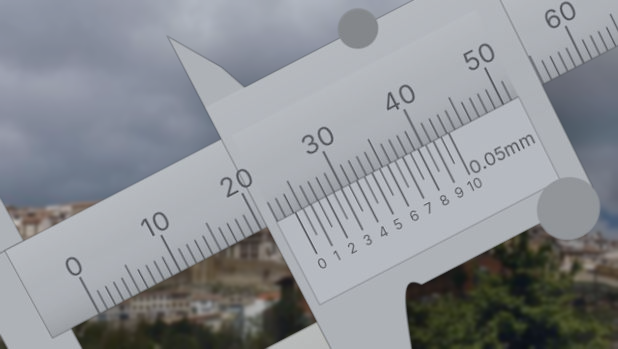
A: 24.2mm
